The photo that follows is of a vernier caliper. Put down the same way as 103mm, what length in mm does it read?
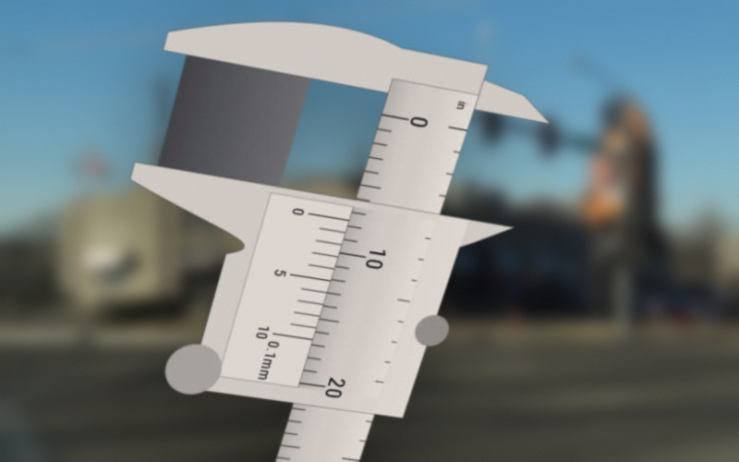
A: 7.6mm
